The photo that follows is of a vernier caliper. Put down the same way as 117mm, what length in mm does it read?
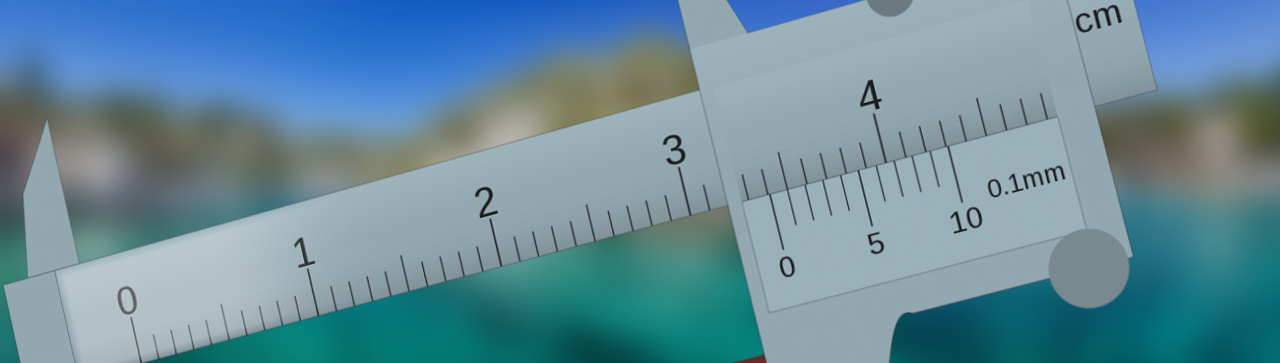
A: 34.1mm
